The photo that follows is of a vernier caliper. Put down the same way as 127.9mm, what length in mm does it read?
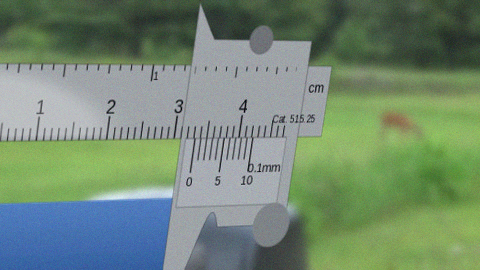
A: 33.2mm
